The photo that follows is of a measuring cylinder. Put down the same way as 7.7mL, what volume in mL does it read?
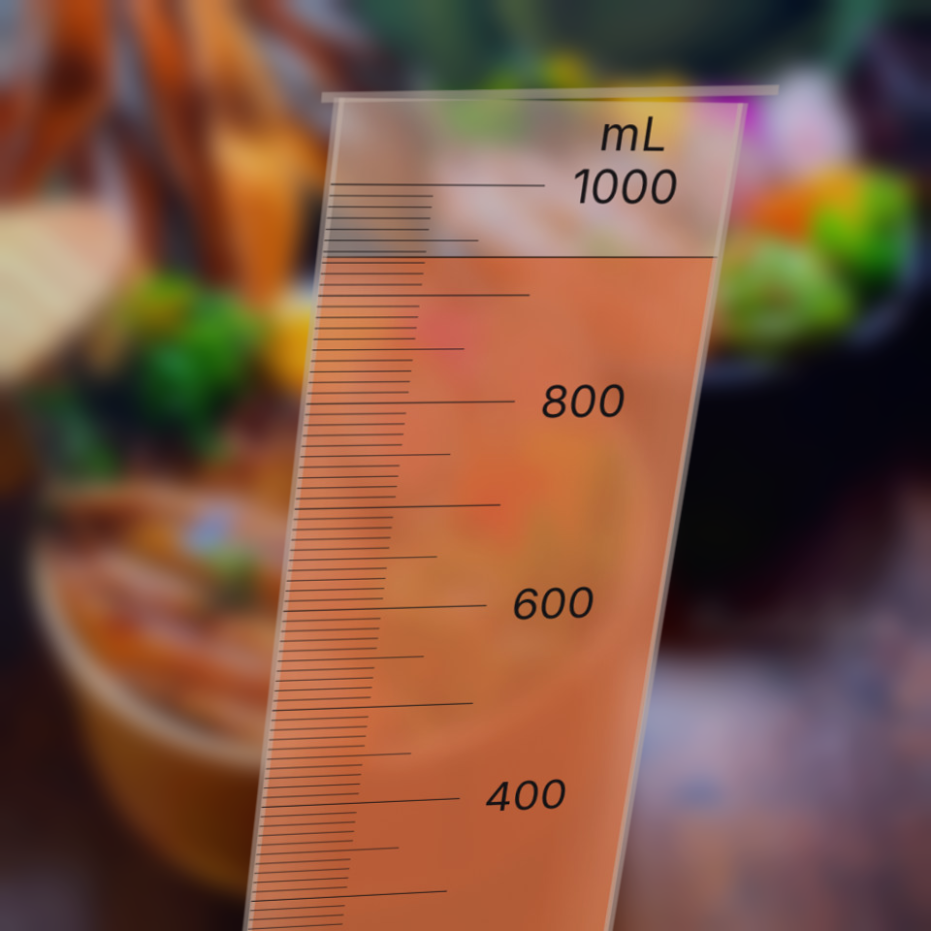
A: 935mL
